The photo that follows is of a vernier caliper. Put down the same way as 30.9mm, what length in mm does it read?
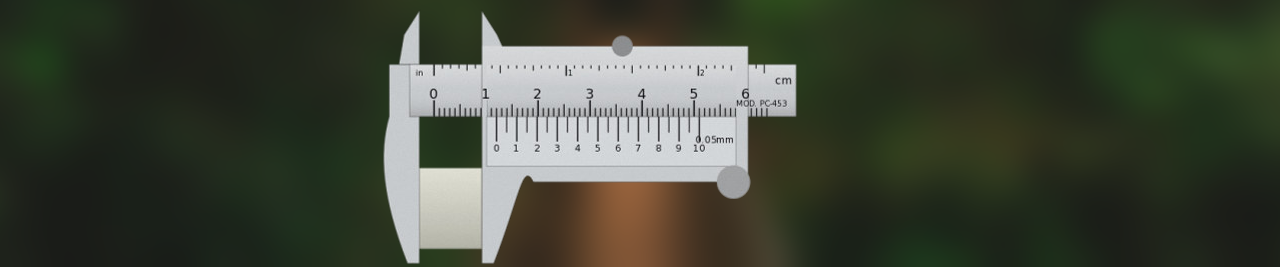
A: 12.0mm
